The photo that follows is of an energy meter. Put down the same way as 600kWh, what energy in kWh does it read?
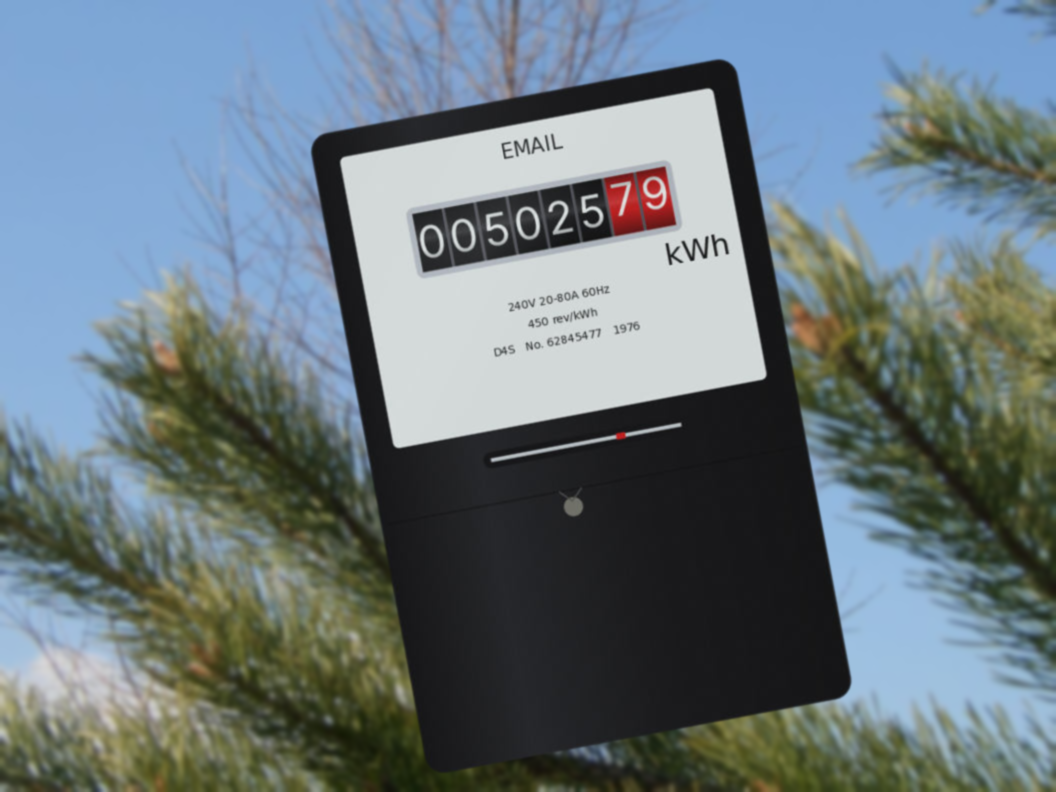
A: 5025.79kWh
